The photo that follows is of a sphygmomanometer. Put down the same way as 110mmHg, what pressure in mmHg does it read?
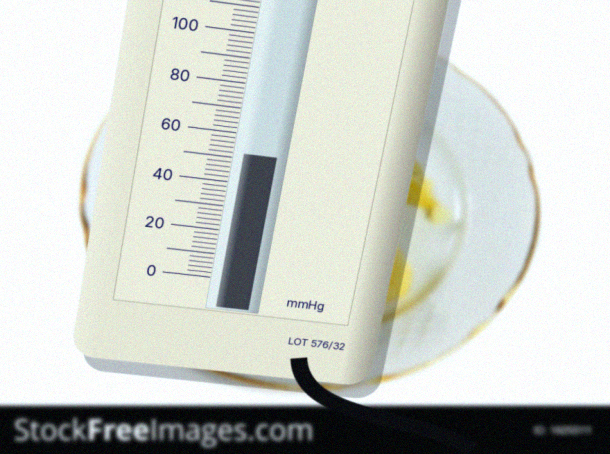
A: 52mmHg
